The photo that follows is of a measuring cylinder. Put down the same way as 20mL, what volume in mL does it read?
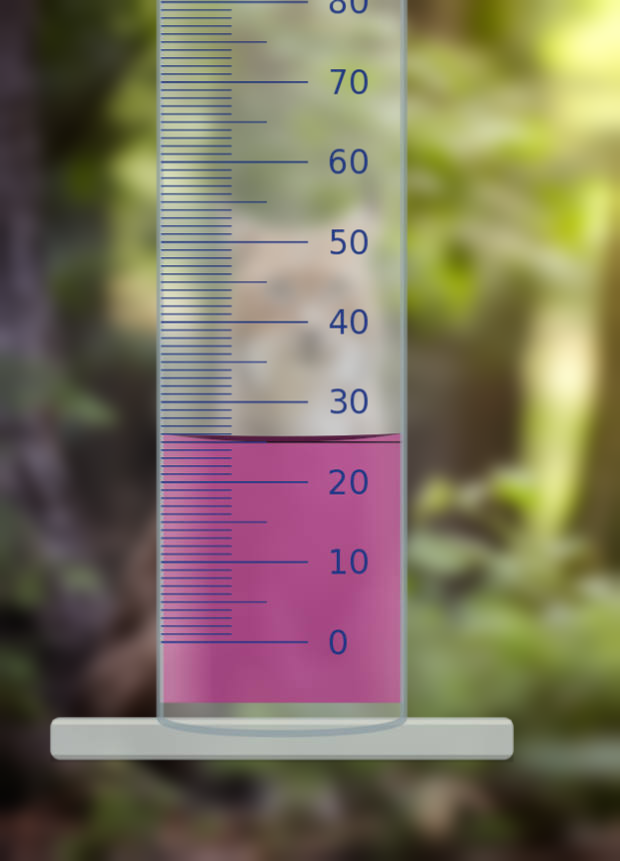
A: 25mL
